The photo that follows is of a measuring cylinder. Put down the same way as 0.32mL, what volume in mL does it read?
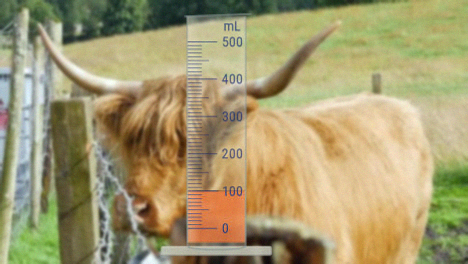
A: 100mL
